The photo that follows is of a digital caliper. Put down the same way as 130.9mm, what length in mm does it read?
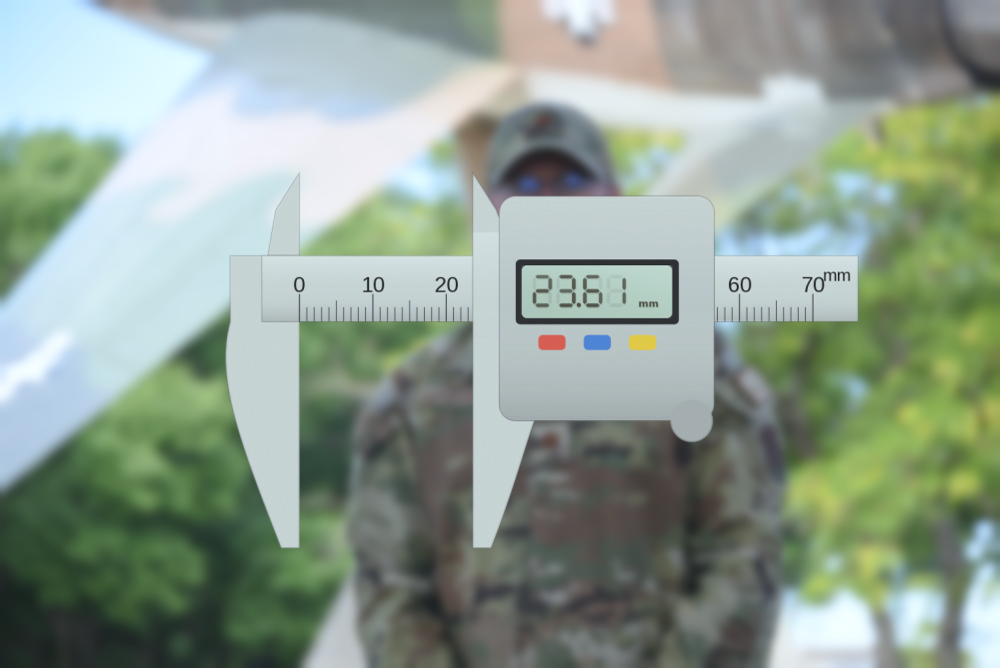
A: 23.61mm
